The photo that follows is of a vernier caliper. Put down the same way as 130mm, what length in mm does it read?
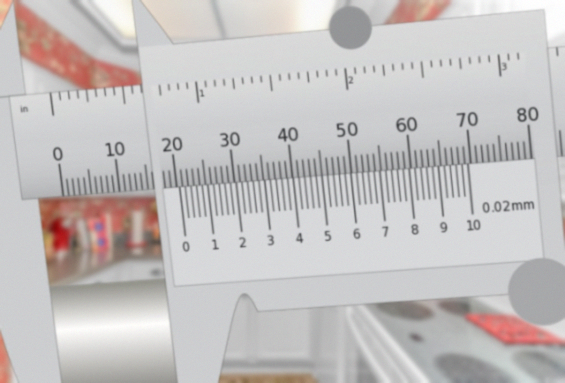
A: 20.5mm
